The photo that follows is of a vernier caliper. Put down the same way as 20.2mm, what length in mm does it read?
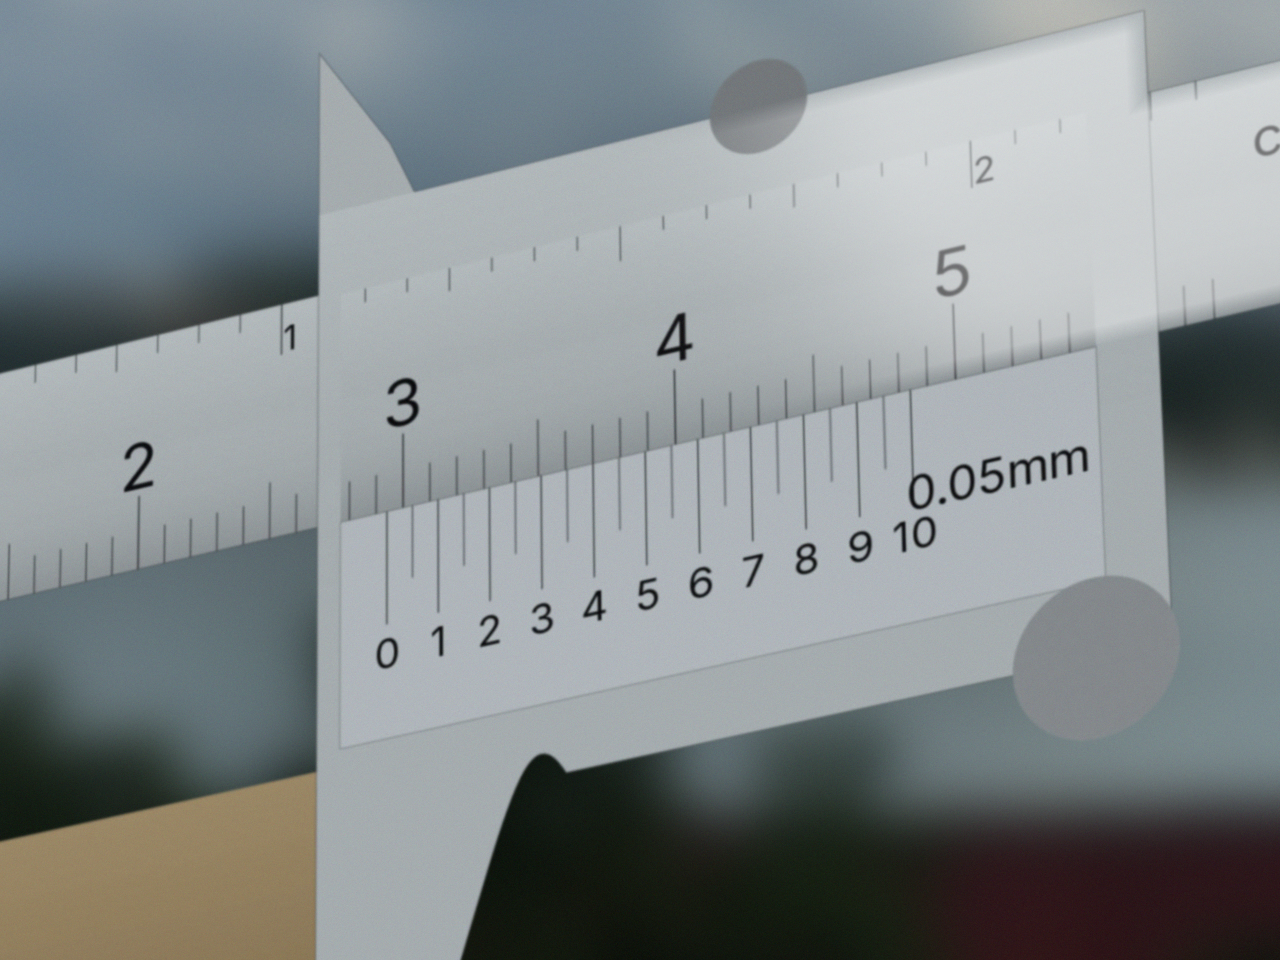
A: 29.4mm
